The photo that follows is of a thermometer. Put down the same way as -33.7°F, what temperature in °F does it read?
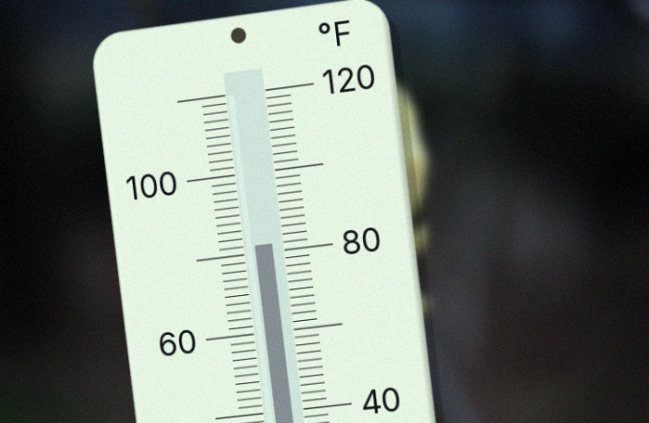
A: 82°F
